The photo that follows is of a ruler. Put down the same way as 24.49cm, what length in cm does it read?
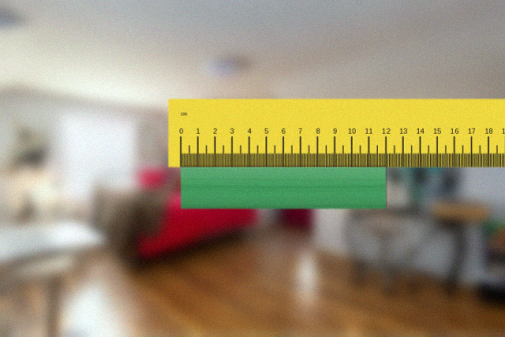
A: 12cm
